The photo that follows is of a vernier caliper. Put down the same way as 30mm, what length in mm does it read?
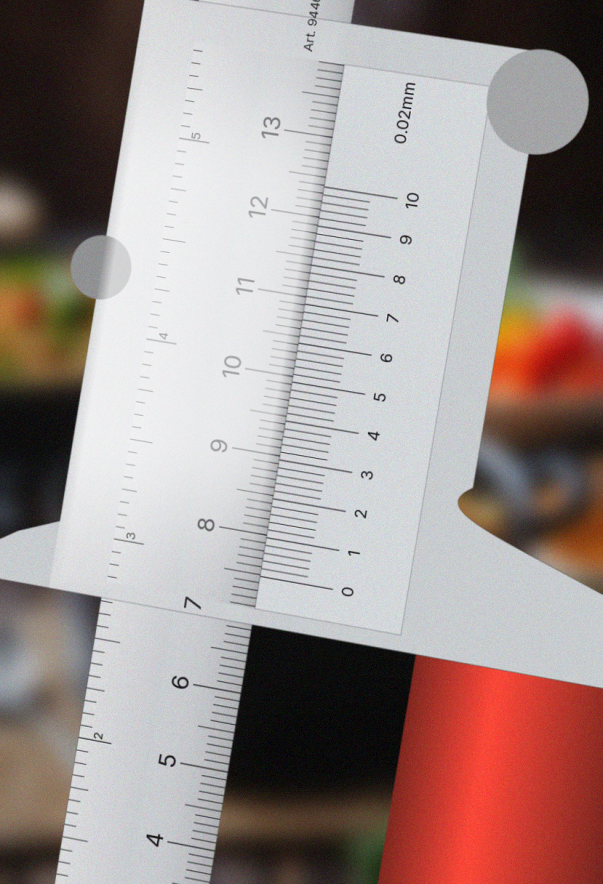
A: 74.8mm
